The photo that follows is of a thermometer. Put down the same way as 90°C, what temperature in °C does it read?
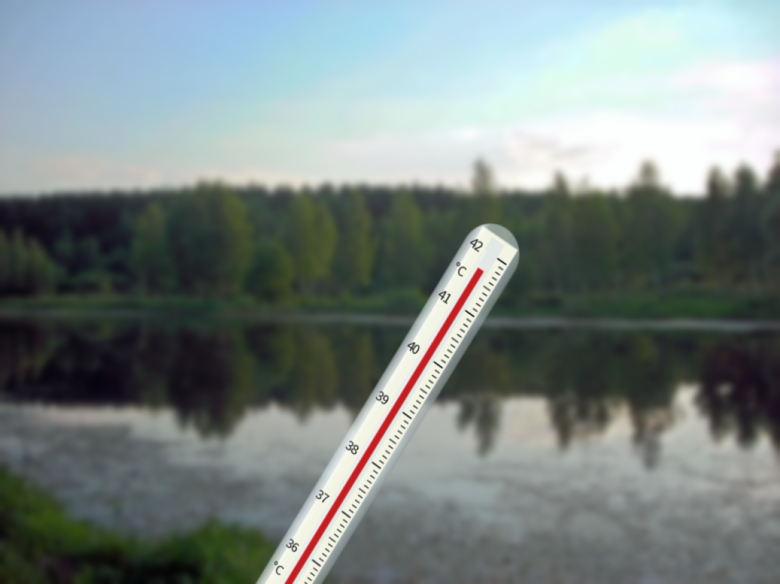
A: 41.7°C
